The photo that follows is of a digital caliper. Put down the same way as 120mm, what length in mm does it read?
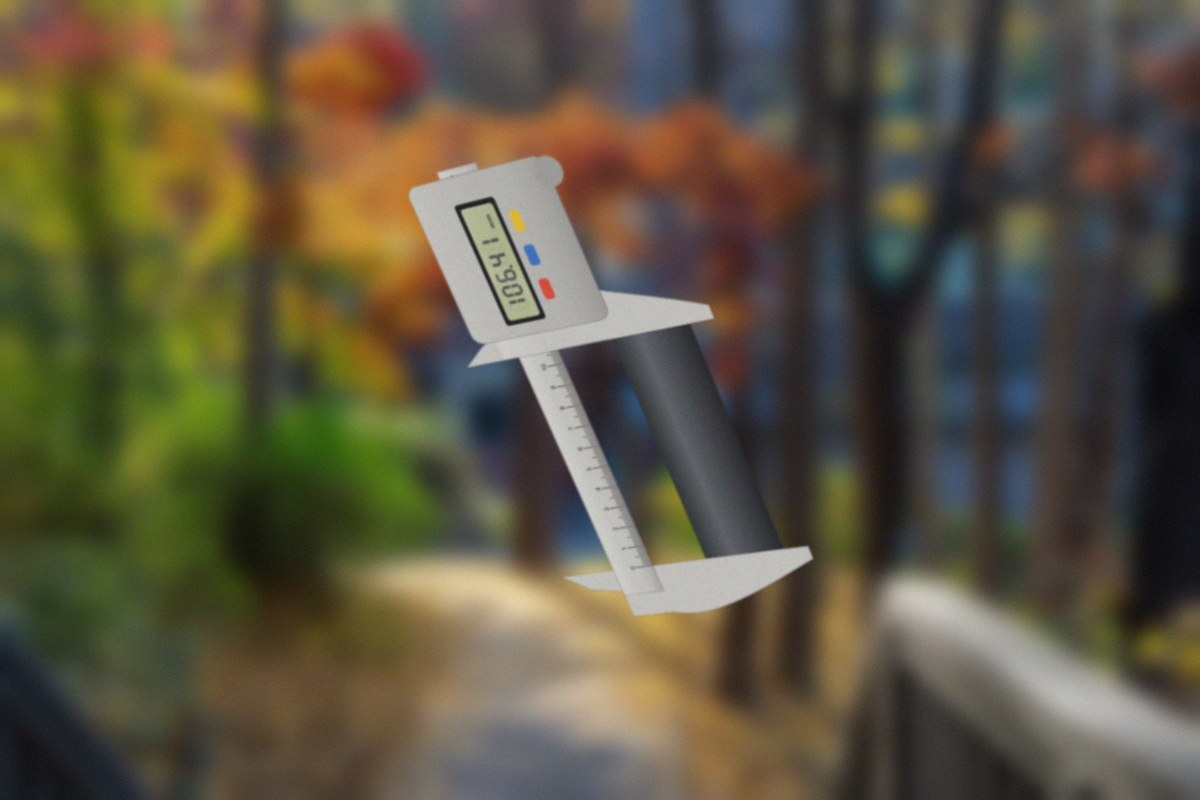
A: 106.41mm
